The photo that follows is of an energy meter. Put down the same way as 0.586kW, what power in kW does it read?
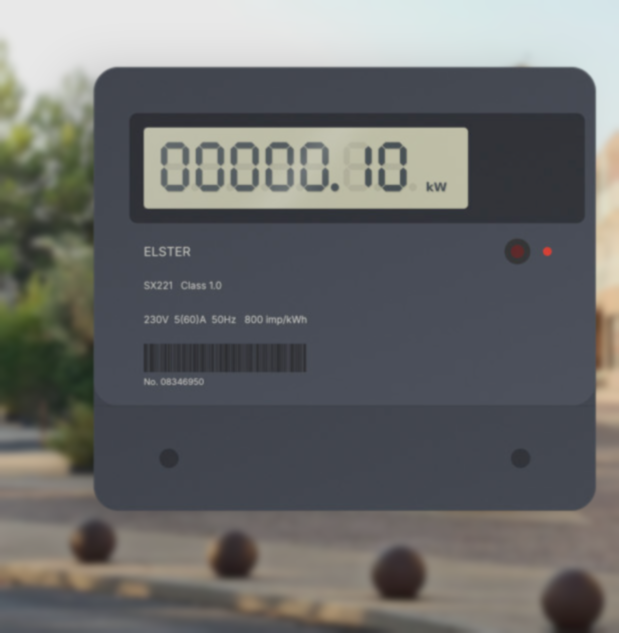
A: 0.10kW
